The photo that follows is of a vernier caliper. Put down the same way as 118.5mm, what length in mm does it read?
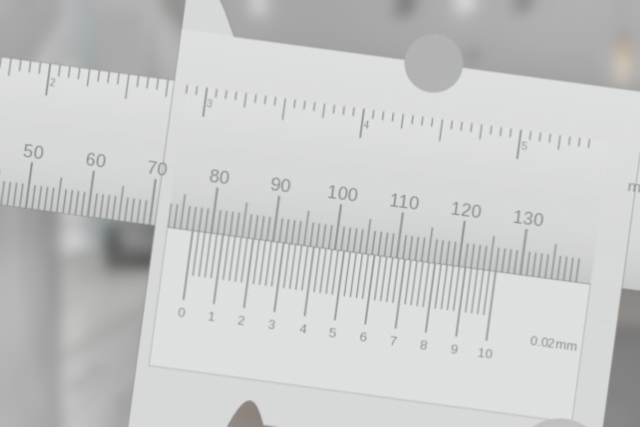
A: 77.0mm
